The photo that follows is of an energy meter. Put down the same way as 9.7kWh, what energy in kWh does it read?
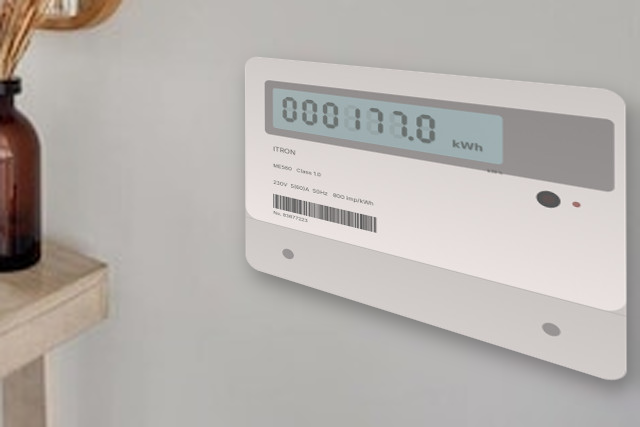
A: 177.0kWh
